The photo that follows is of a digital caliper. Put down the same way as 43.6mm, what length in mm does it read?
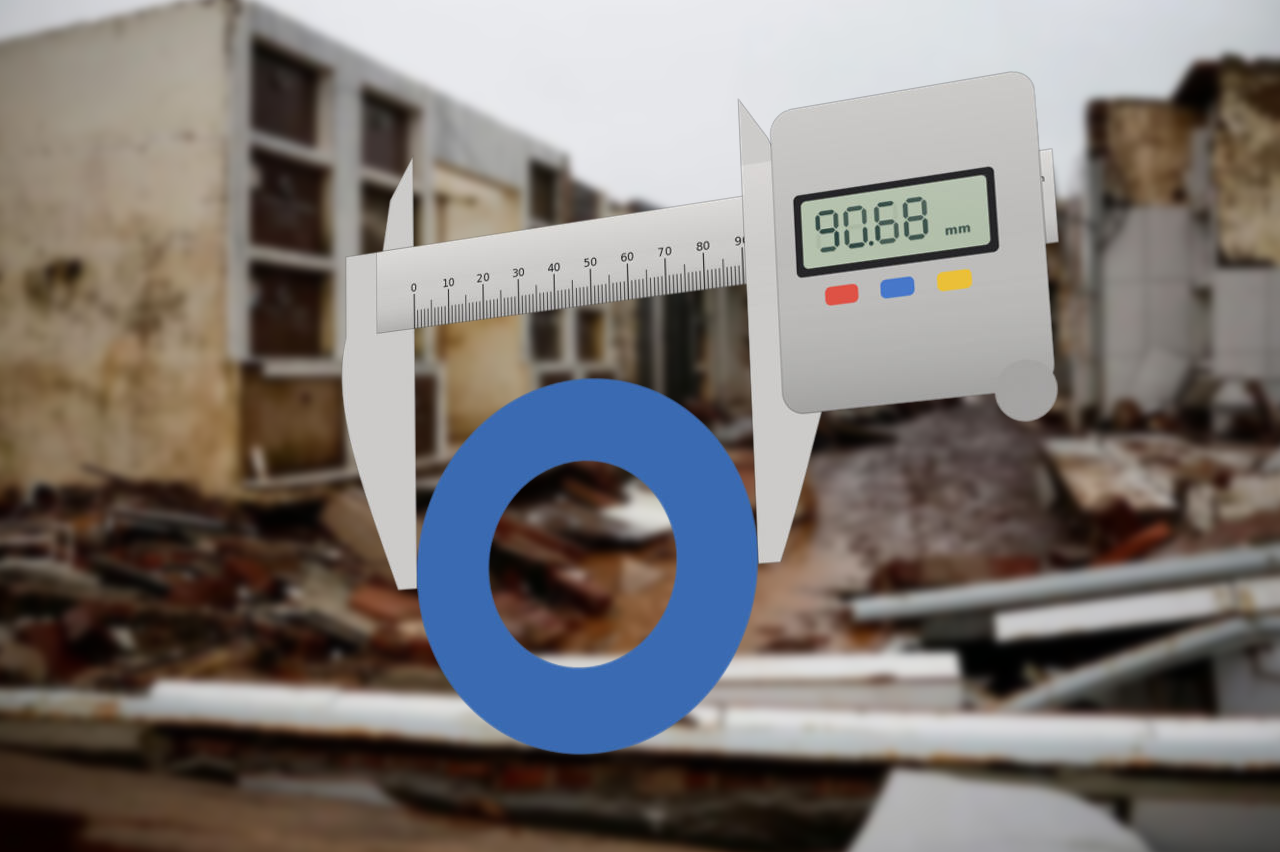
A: 90.68mm
